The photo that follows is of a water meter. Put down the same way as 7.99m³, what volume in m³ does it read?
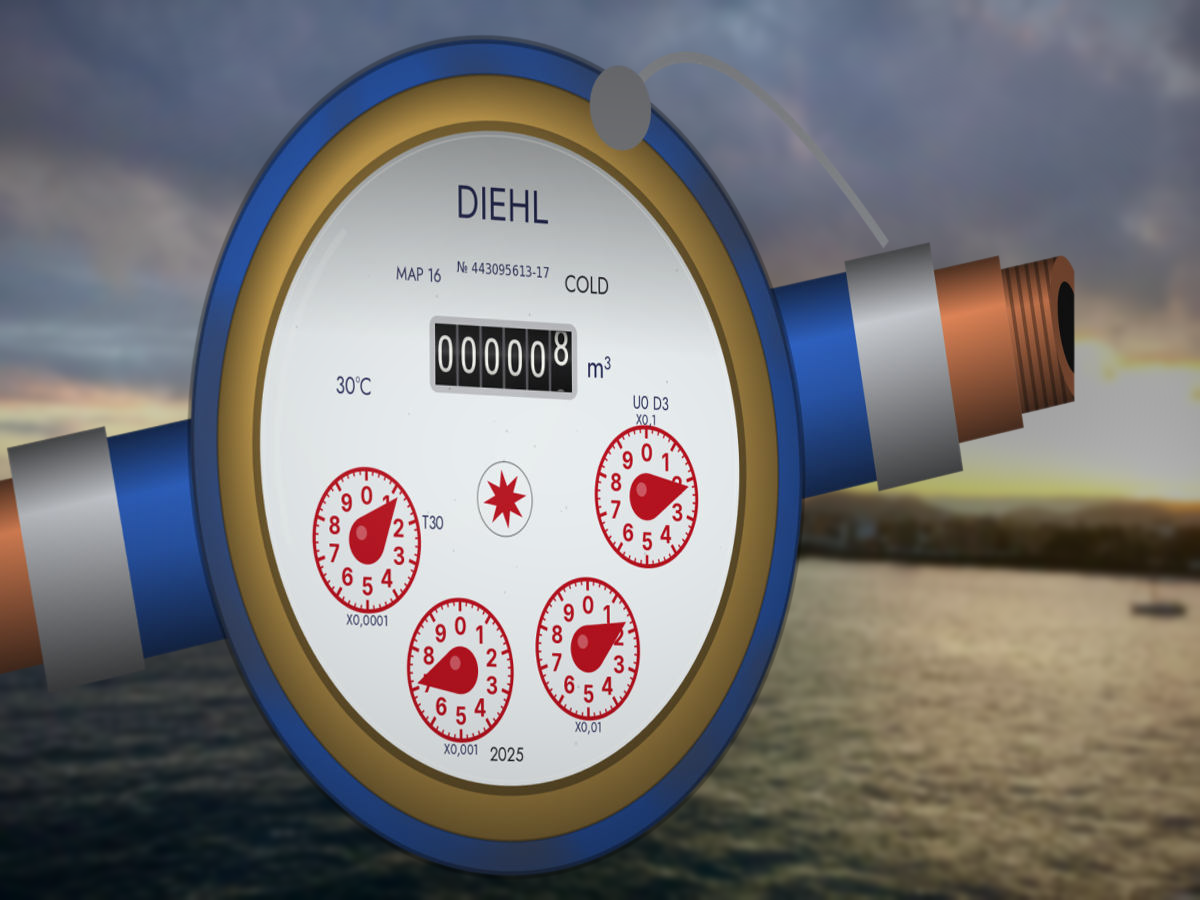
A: 8.2171m³
